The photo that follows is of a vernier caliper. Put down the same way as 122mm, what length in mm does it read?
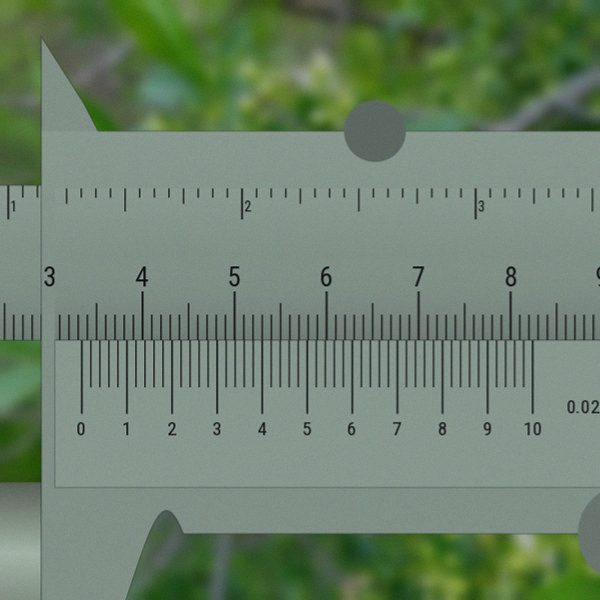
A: 33.4mm
